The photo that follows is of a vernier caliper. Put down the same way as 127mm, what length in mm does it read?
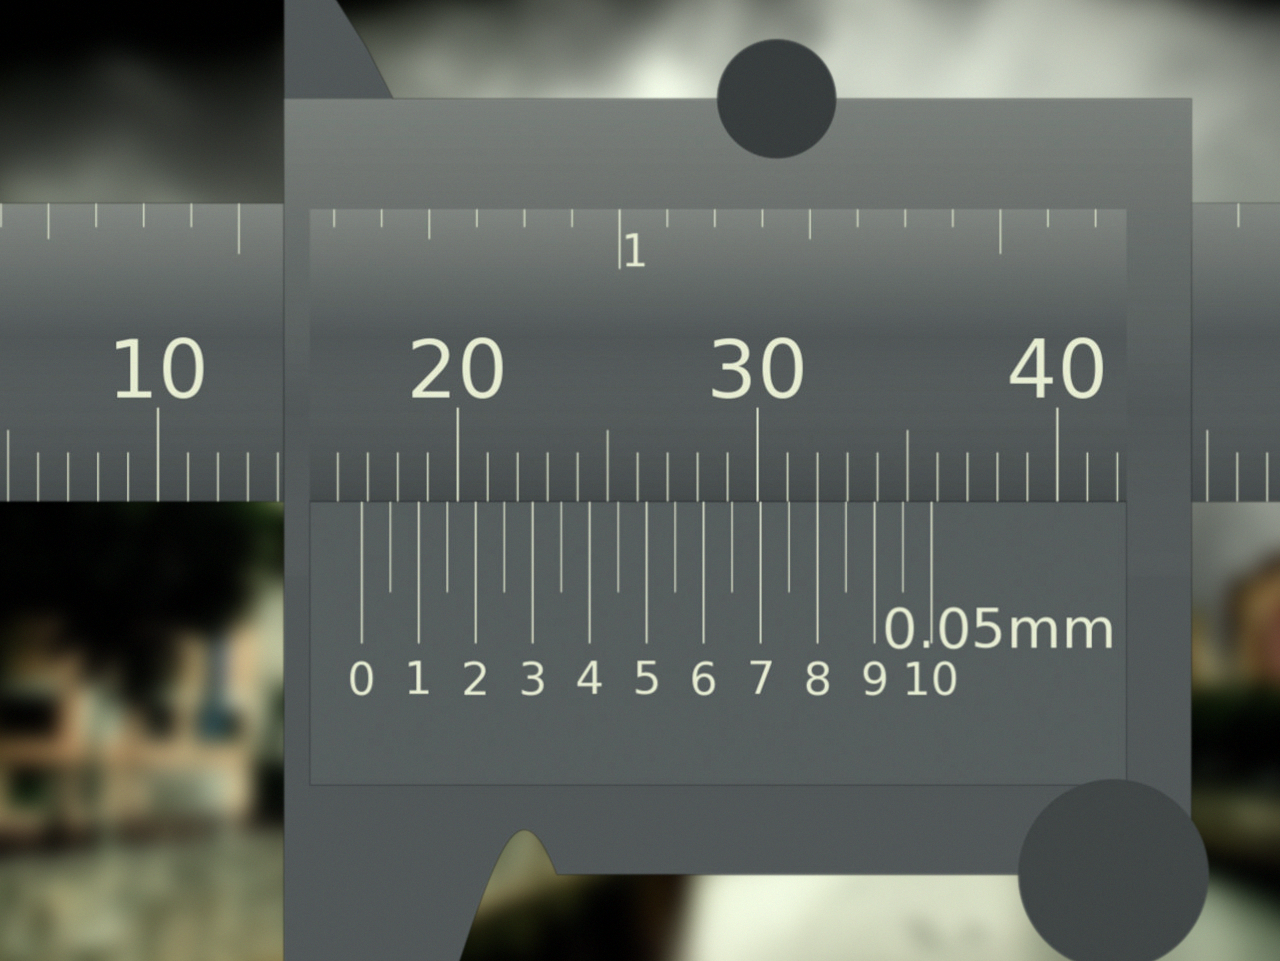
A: 16.80mm
